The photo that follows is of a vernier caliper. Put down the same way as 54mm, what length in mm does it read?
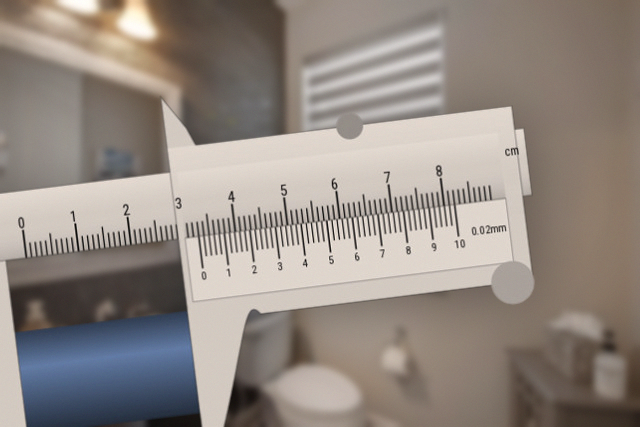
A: 33.0mm
